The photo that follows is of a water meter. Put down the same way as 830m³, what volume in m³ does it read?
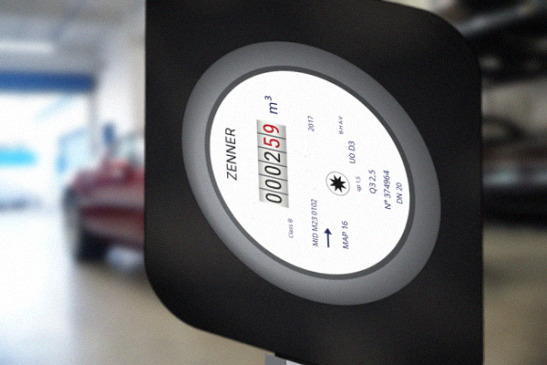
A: 2.59m³
